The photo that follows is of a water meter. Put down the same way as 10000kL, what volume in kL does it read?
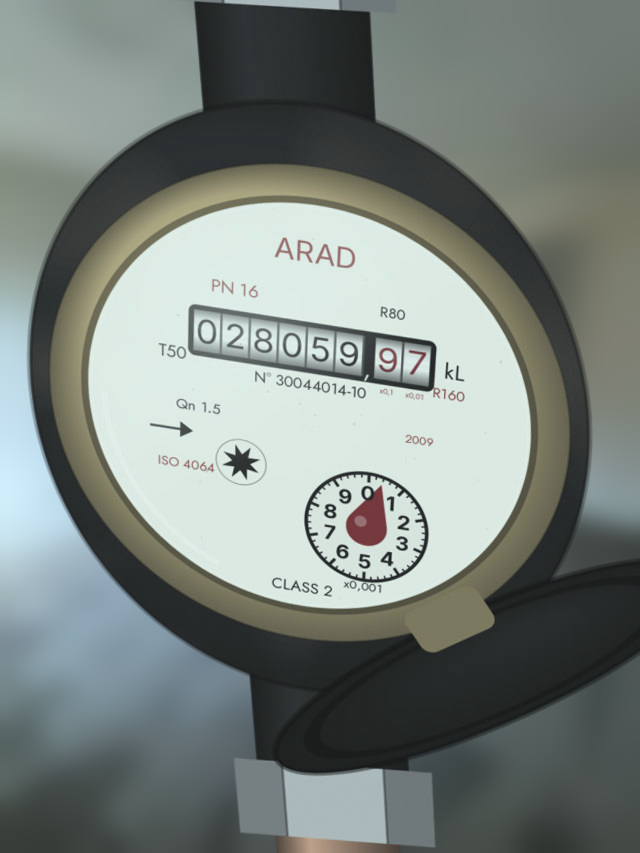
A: 28059.970kL
